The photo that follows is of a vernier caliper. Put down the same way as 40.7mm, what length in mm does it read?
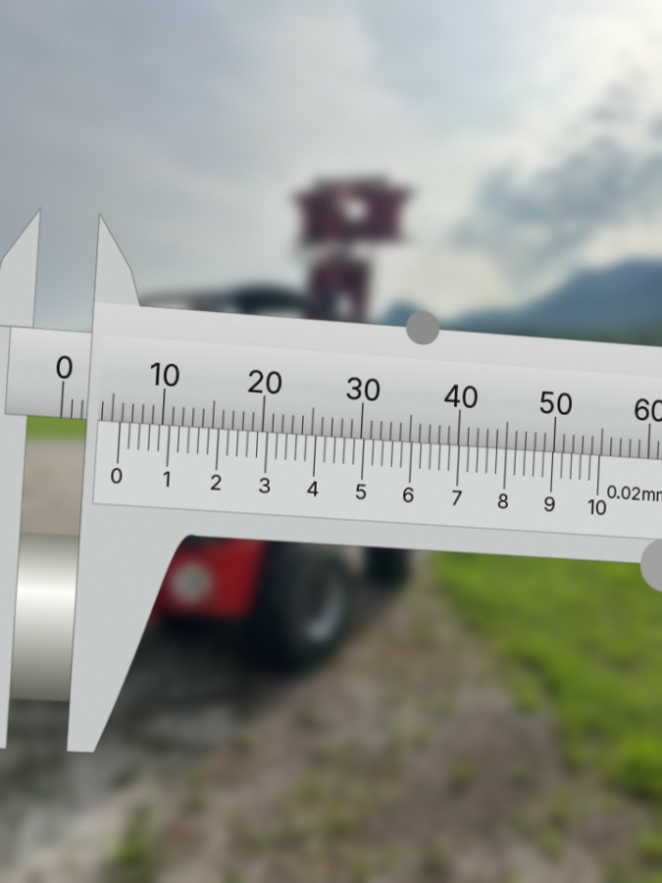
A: 5.8mm
